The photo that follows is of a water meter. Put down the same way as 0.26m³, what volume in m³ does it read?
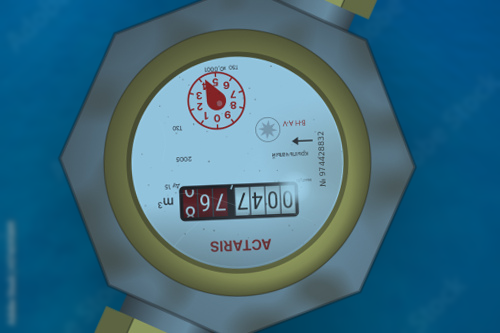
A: 47.7684m³
